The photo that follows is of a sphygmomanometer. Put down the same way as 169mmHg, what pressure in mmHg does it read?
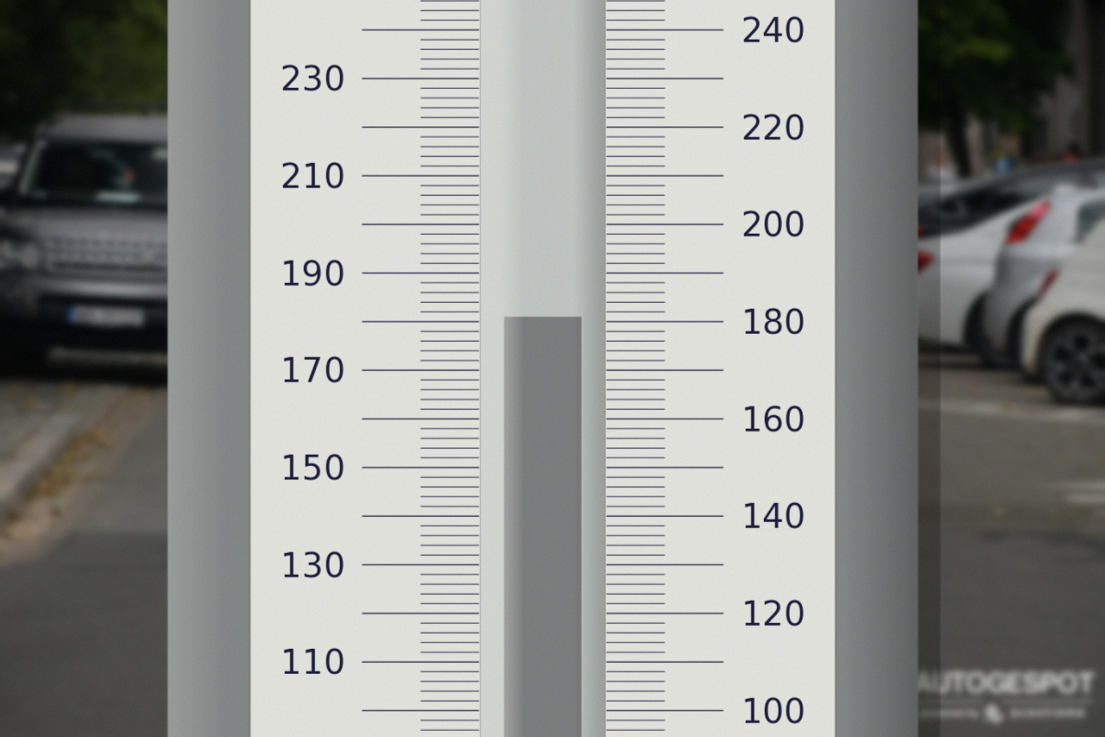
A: 181mmHg
